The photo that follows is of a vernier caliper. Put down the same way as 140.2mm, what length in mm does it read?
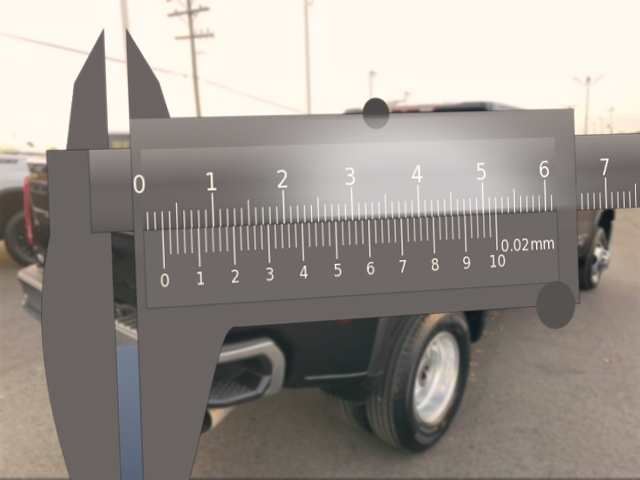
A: 3.0mm
